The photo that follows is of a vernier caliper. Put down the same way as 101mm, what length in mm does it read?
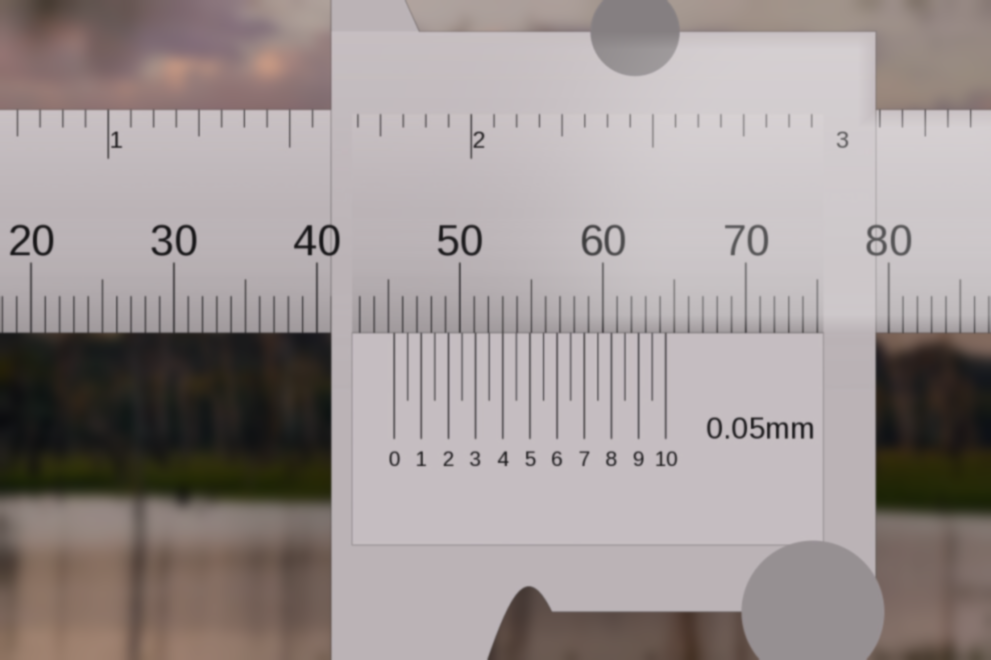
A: 45.4mm
